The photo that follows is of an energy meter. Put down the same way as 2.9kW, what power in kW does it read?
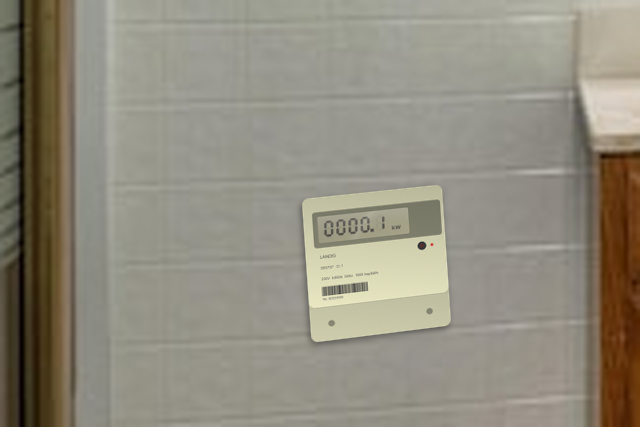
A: 0.1kW
